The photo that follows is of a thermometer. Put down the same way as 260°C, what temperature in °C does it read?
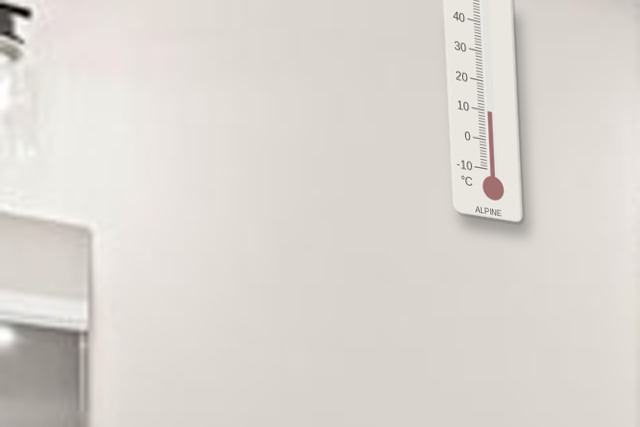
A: 10°C
